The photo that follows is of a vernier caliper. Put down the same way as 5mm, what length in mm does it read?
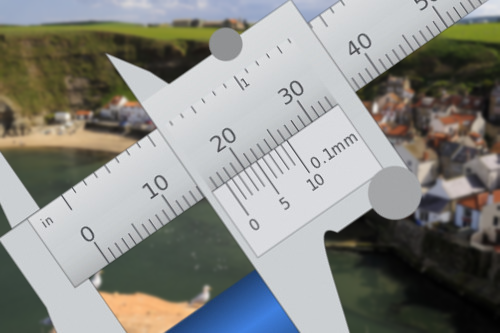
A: 17.2mm
